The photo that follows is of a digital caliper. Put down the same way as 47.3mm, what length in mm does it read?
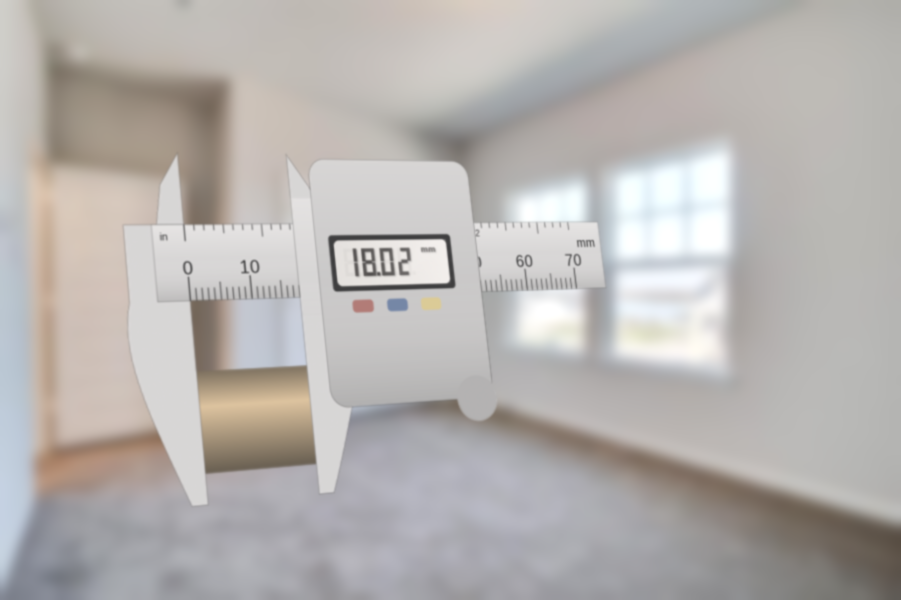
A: 18.02mm
